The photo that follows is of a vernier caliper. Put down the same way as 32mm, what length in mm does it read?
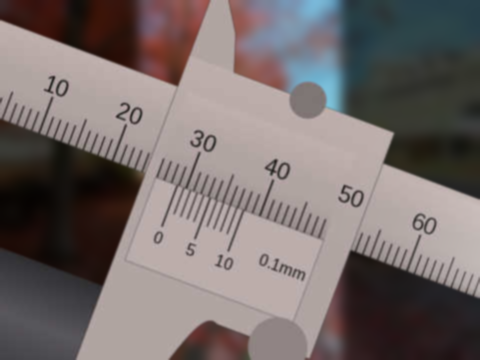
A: 28.8mm
